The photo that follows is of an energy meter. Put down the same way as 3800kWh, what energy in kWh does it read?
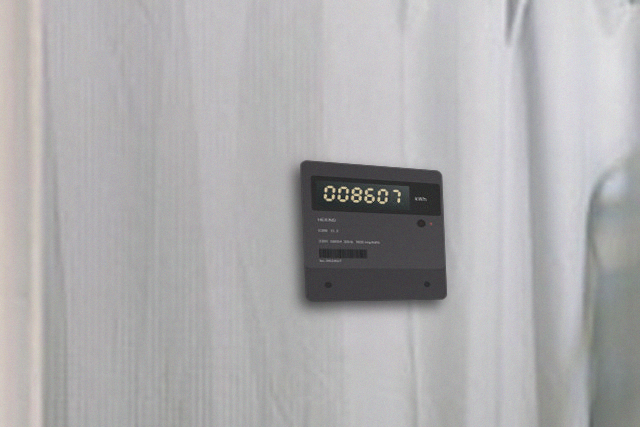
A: 8607kWh
